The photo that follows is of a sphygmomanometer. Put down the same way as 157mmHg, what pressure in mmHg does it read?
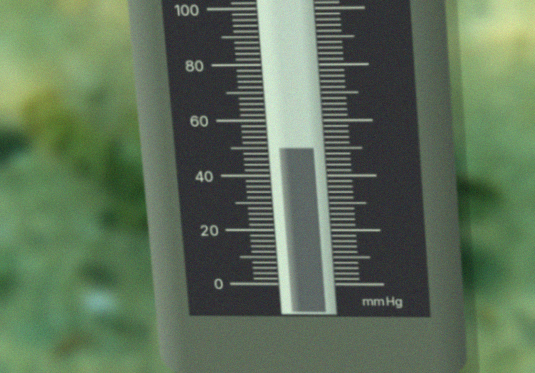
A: 50mmHg
